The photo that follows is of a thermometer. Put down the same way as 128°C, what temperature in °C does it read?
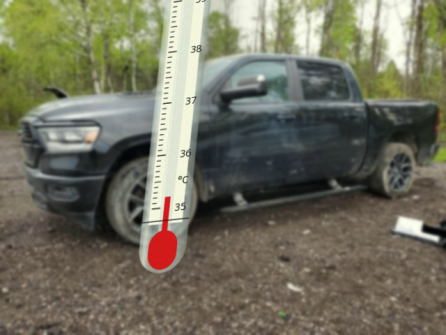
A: 35.2°C
